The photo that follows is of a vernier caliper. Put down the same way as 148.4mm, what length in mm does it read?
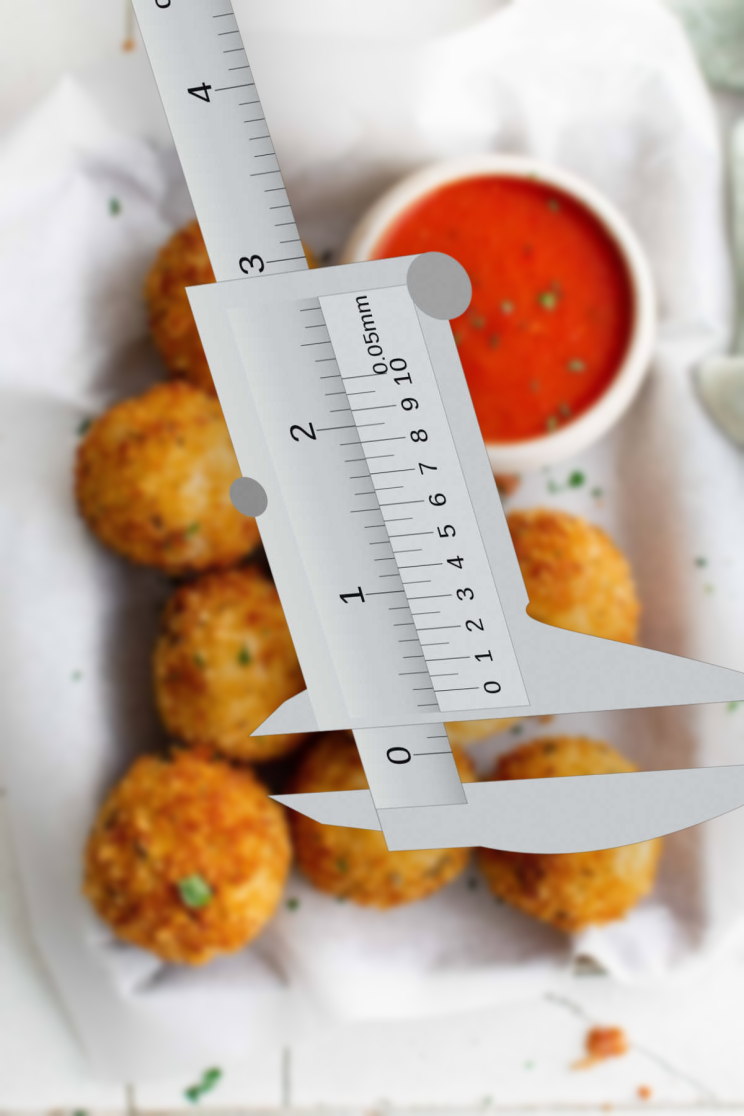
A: 3.8mm
